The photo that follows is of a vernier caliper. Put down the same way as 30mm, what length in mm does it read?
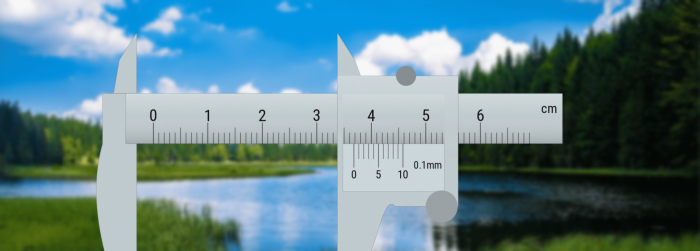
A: 36.8mm
